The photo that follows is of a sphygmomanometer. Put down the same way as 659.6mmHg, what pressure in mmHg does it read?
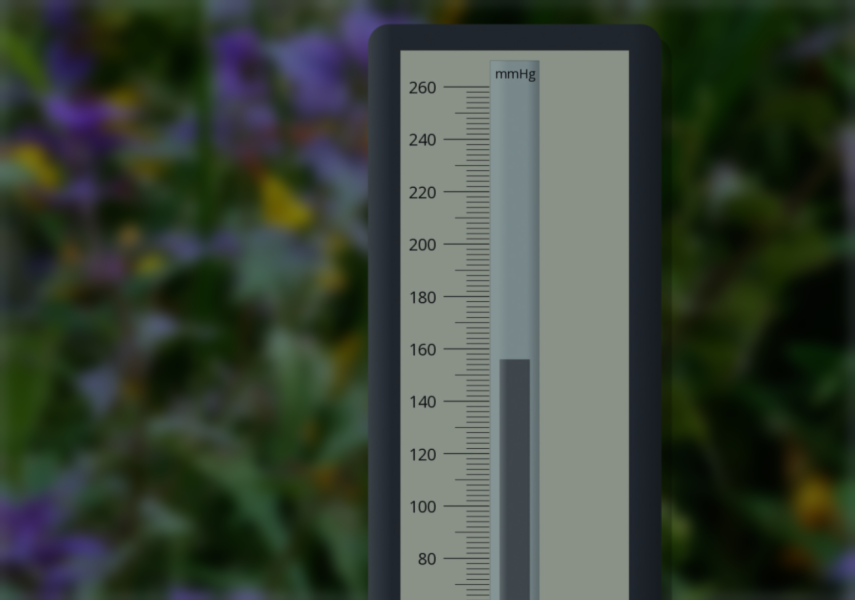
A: 156mmHg
